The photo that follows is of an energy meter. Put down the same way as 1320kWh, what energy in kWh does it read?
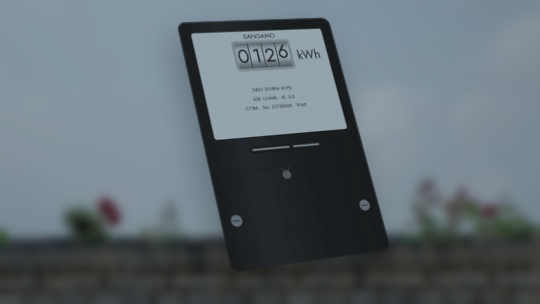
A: 126kWh
